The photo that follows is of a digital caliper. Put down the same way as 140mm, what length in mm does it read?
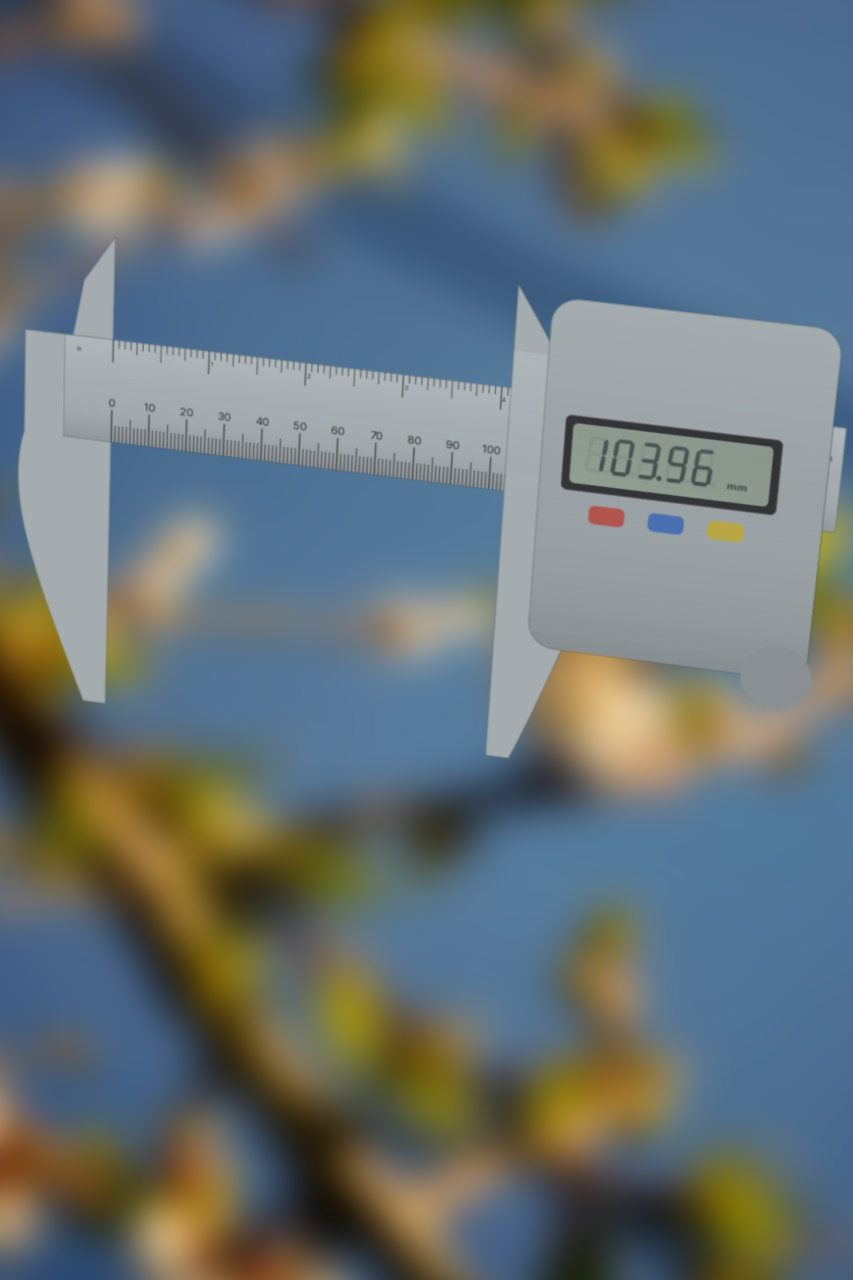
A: 103.96mm
